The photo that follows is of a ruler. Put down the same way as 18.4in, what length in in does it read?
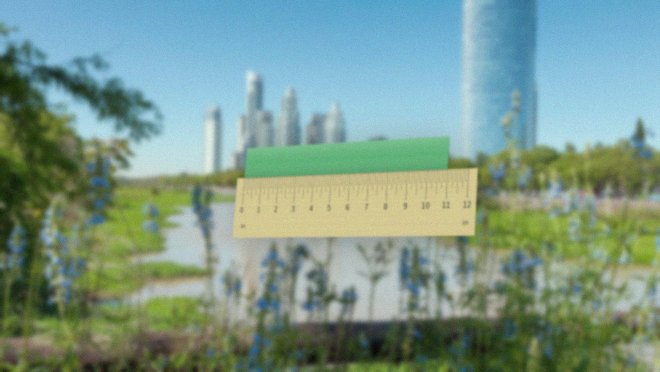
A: 11in
